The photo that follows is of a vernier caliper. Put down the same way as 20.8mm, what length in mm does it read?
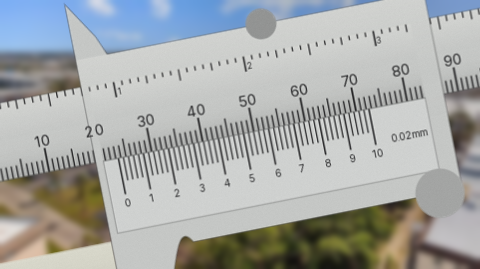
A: 23.5mm
